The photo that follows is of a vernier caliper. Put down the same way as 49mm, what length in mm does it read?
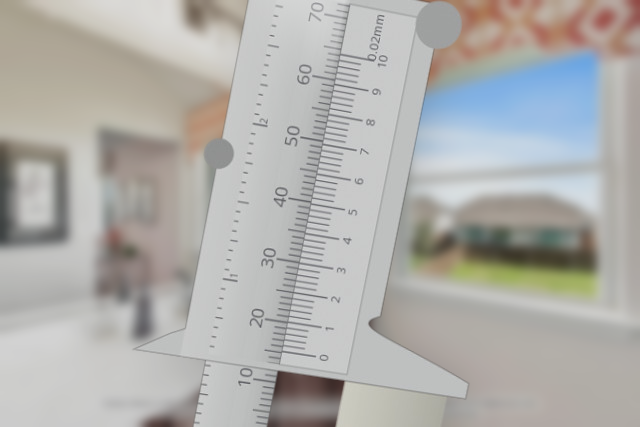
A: 15.2mm
